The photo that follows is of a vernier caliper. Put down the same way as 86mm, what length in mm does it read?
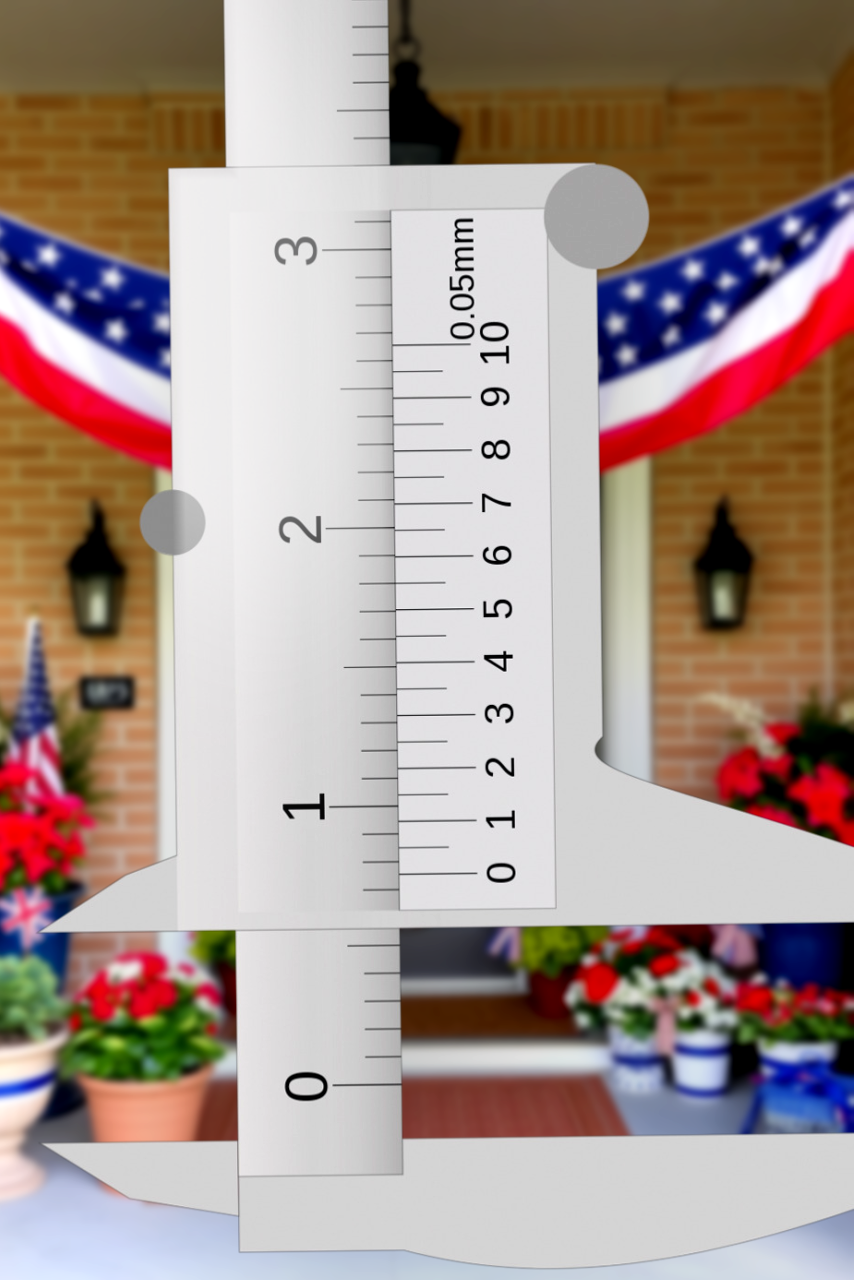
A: 7.55mm
